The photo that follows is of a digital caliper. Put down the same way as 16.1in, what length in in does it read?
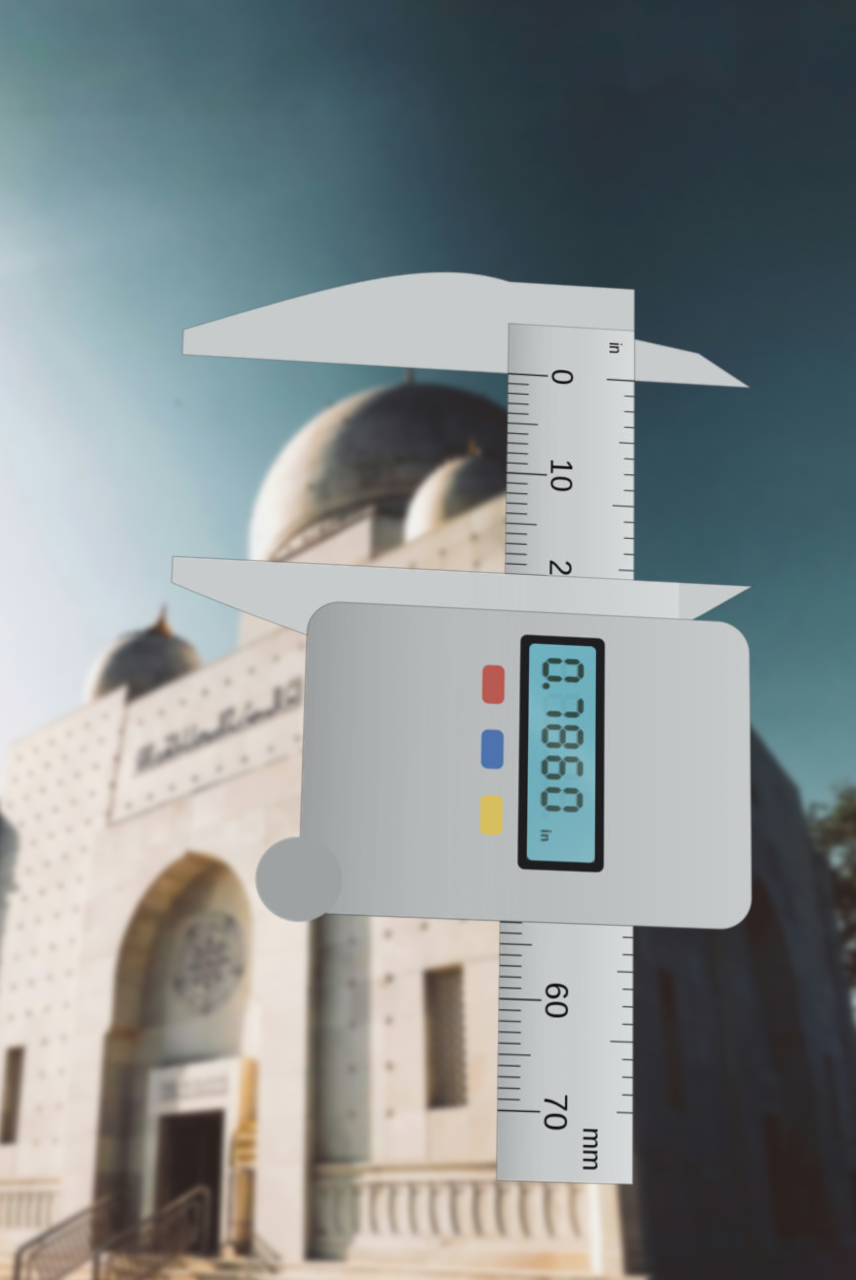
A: 0.7860in
